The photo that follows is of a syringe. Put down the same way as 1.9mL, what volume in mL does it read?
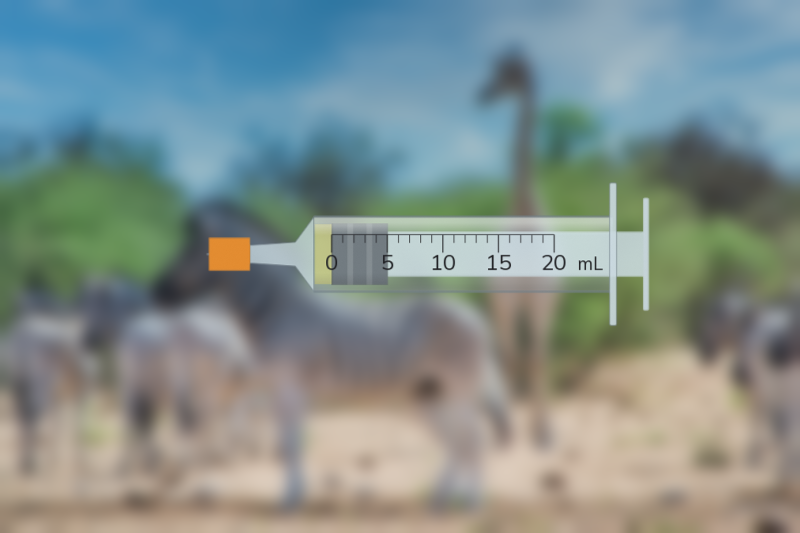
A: 0mL
